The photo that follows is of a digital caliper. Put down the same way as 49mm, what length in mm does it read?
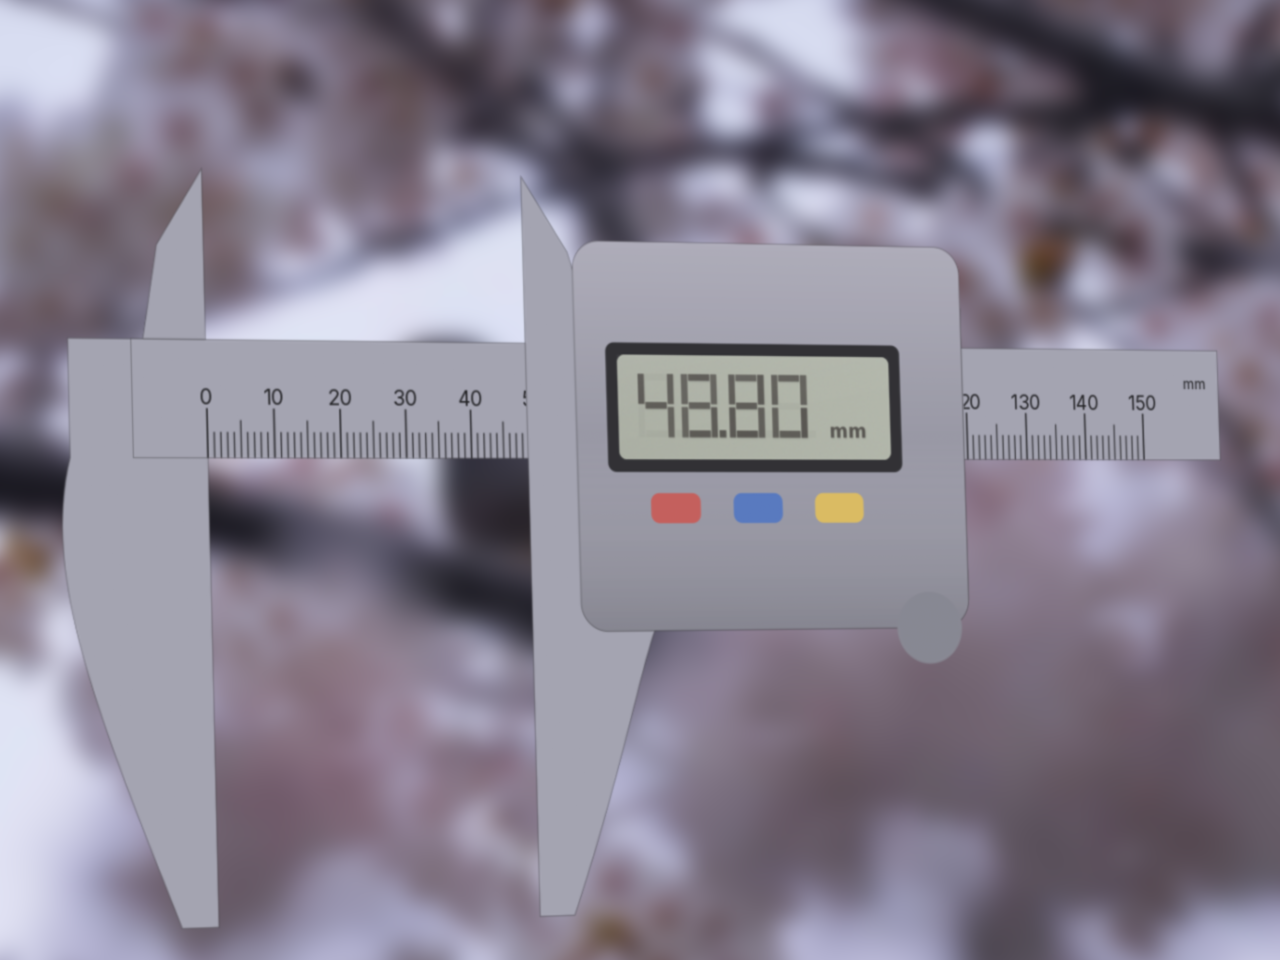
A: 48.80mm
